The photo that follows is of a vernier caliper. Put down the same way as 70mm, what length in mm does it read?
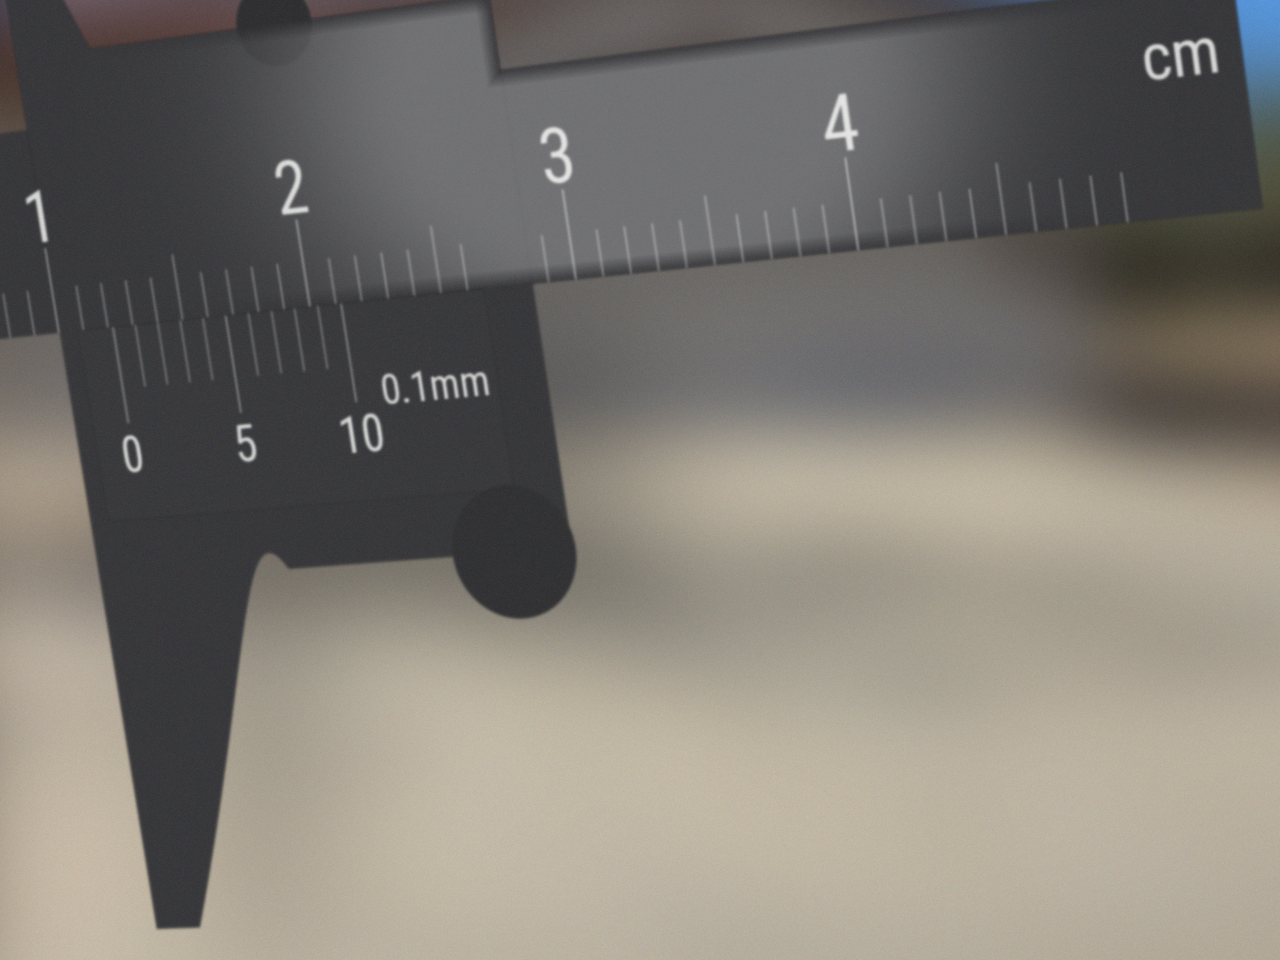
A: 12.2mm
